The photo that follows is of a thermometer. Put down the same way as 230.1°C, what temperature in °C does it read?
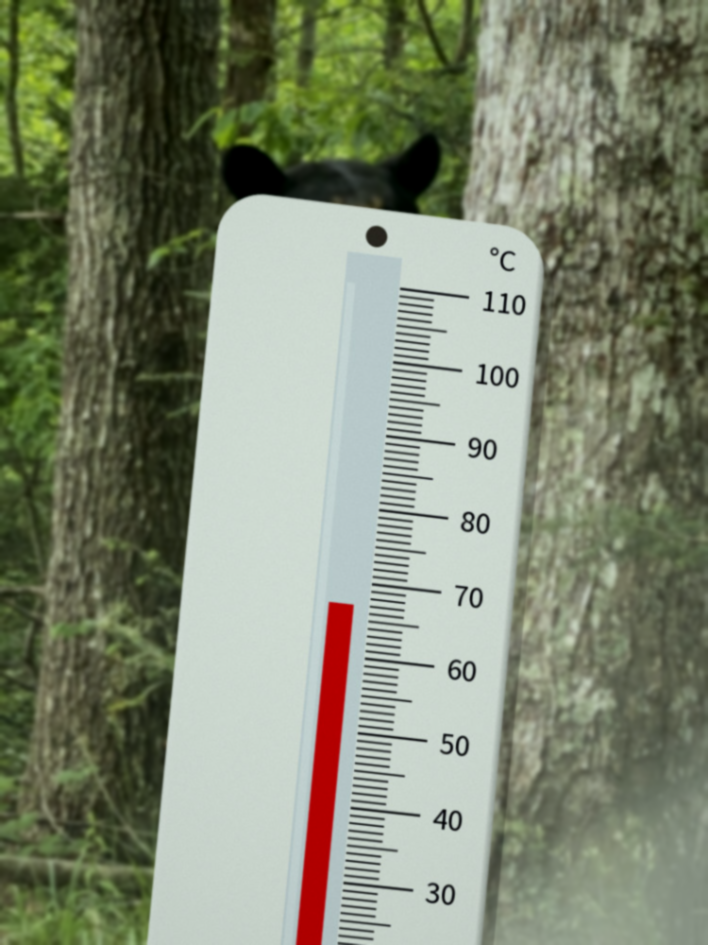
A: 67°C
